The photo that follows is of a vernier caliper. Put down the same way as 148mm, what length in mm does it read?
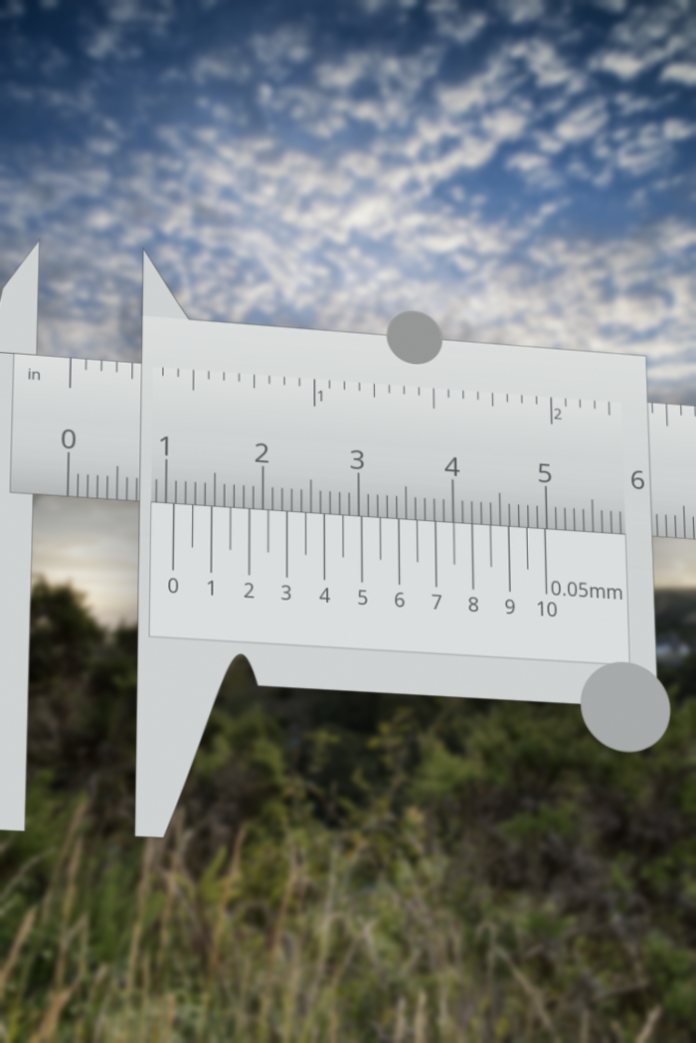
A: 10.8mm
